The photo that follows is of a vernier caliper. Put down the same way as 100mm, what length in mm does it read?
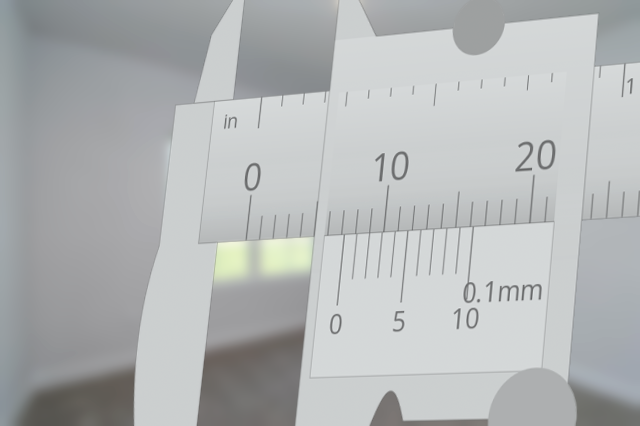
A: 7.2mm
